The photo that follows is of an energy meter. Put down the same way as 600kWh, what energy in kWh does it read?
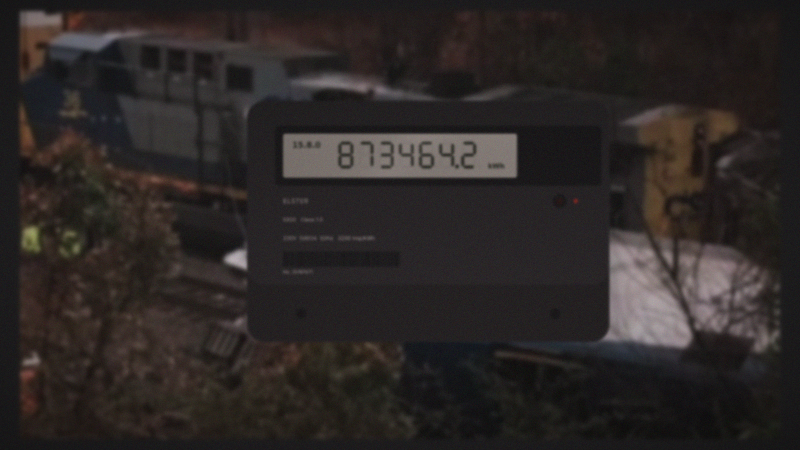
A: 873464.2kWh
